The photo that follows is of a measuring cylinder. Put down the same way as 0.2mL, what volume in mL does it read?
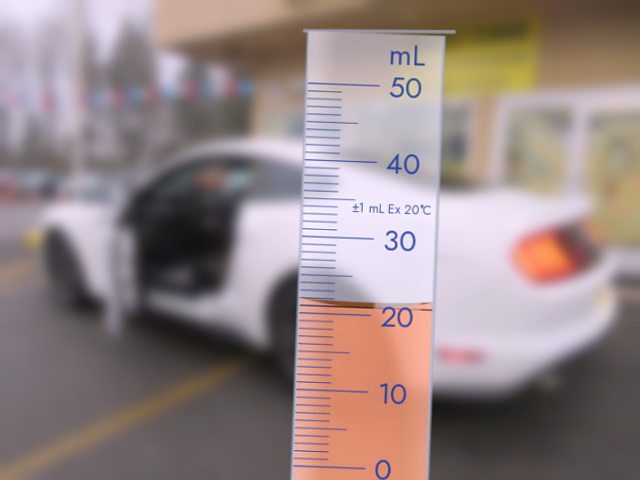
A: 21mL
